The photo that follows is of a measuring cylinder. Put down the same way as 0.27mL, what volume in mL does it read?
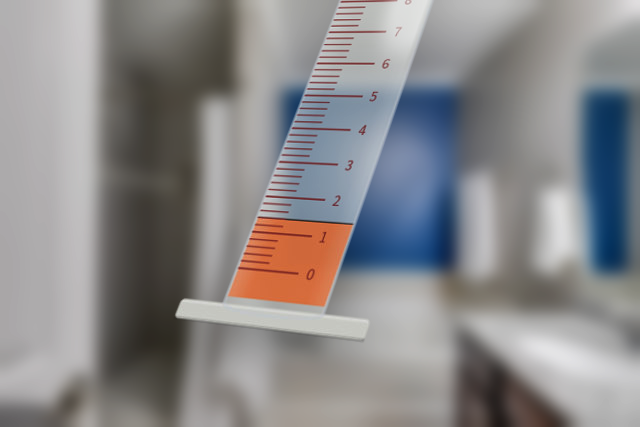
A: 1.4mL
